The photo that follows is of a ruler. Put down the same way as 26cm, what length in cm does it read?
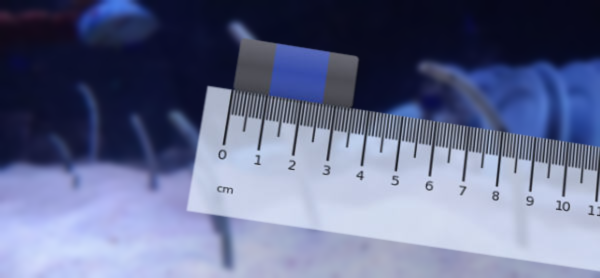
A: 3.5cm
